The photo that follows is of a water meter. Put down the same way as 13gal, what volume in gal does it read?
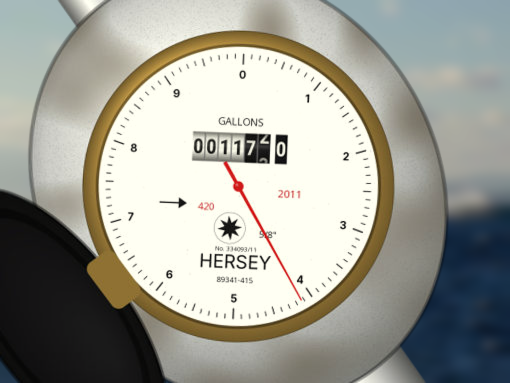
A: 11724.1gal
